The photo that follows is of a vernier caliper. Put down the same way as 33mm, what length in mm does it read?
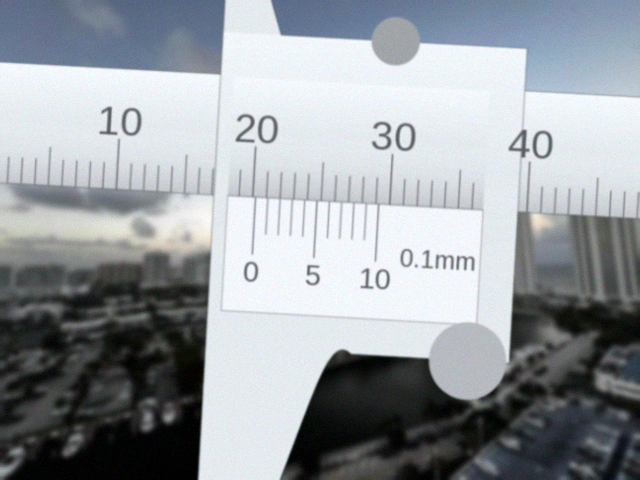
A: 20.2mm
